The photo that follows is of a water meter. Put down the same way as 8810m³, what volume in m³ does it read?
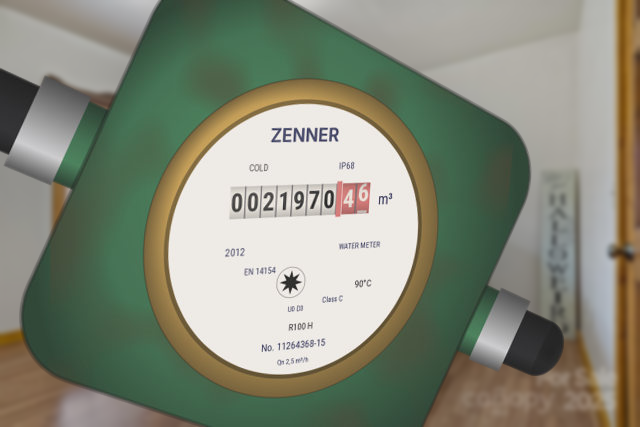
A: 21970.46m³
